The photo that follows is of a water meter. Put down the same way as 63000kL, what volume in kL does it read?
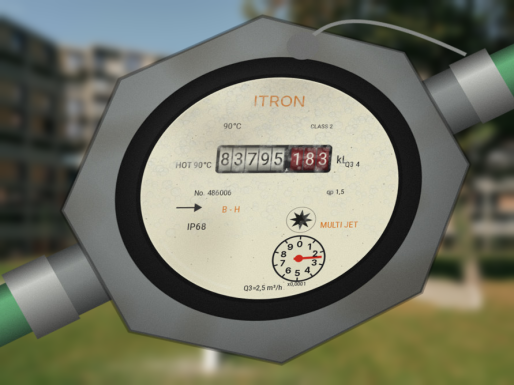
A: 83795.1832kL
